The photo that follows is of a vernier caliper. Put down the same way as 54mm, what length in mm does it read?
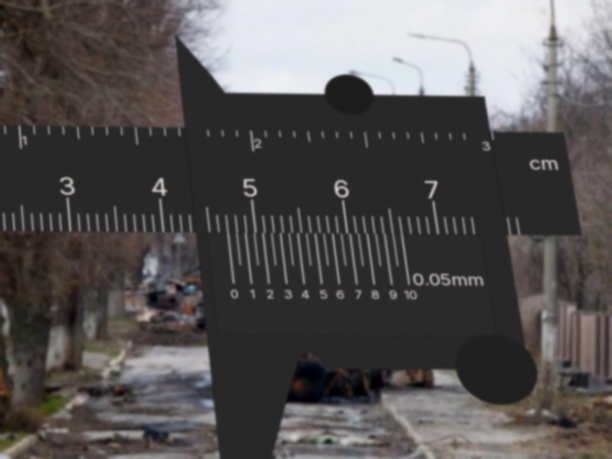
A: 47.0mm
